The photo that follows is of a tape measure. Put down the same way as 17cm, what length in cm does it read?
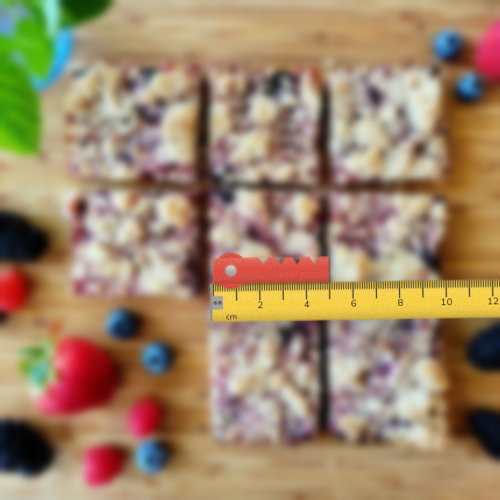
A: 5cm
